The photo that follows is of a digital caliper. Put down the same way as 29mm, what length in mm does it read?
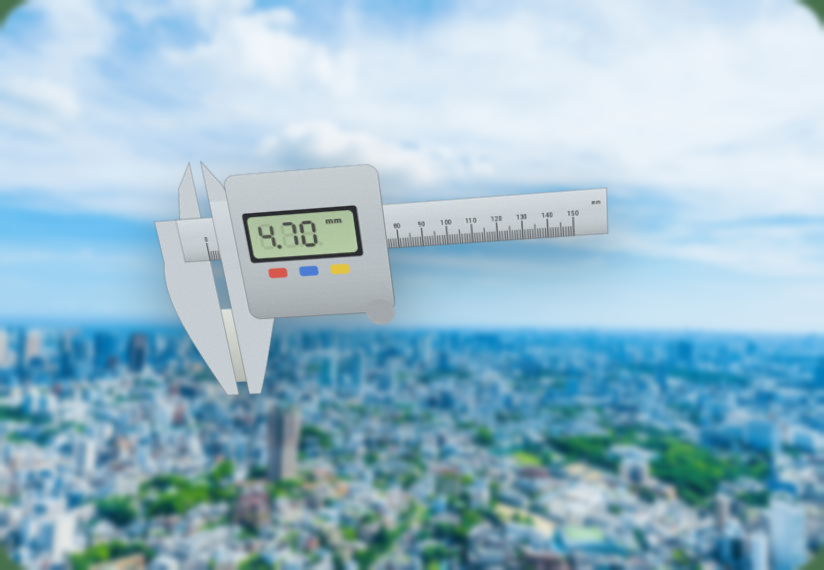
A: 4.70mm
